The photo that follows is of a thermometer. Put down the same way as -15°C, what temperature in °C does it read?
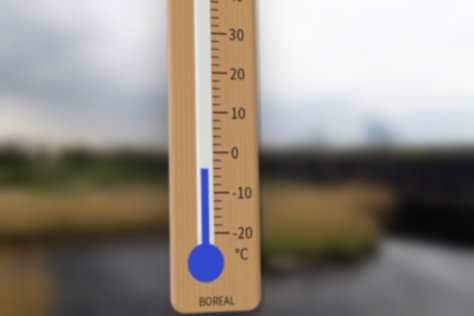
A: -4°C
